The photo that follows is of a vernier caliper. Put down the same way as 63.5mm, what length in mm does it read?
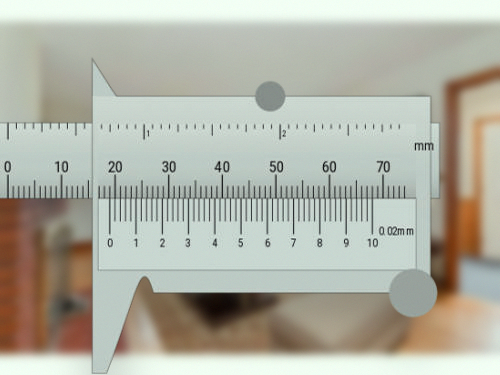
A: 19.0mm
